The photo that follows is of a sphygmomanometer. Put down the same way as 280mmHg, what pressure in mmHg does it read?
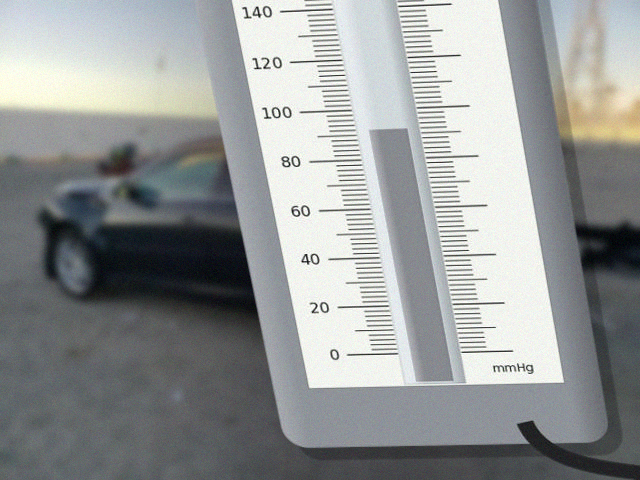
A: 92mmHg
